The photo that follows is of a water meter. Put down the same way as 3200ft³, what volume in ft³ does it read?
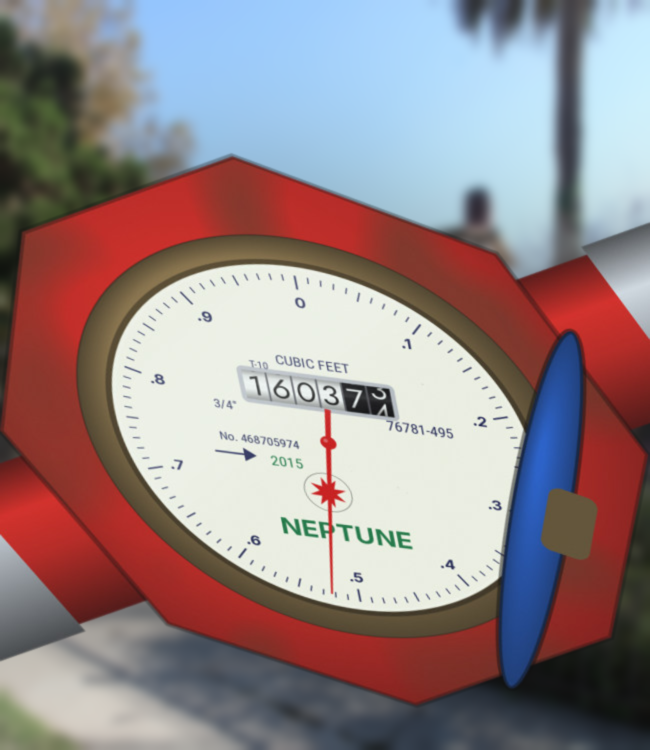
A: 160373.52ft³
